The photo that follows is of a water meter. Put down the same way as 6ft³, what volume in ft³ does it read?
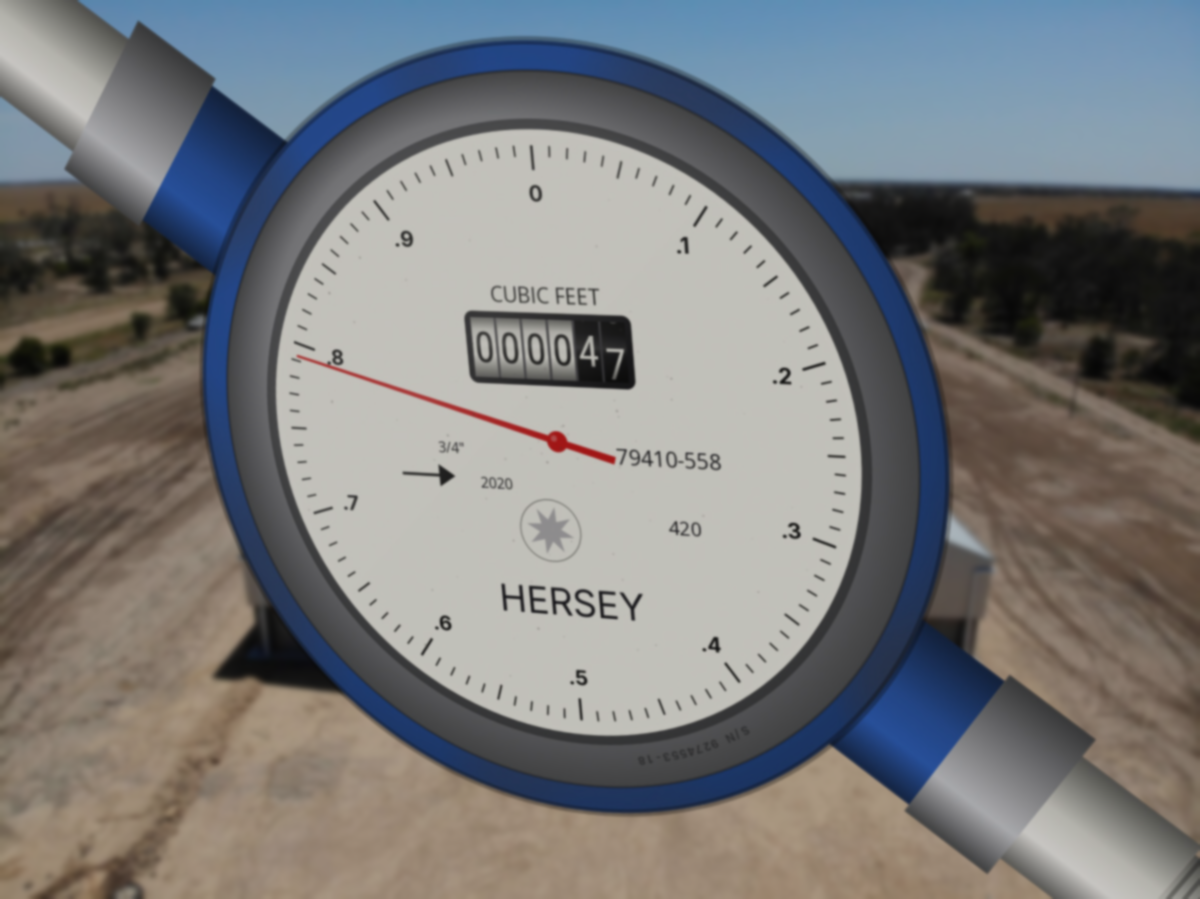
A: 46.79ft³
